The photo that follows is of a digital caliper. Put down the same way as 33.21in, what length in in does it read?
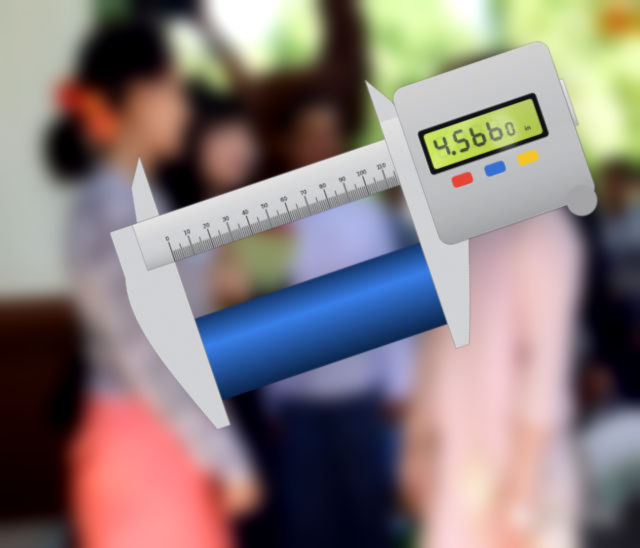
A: 4.5660in
